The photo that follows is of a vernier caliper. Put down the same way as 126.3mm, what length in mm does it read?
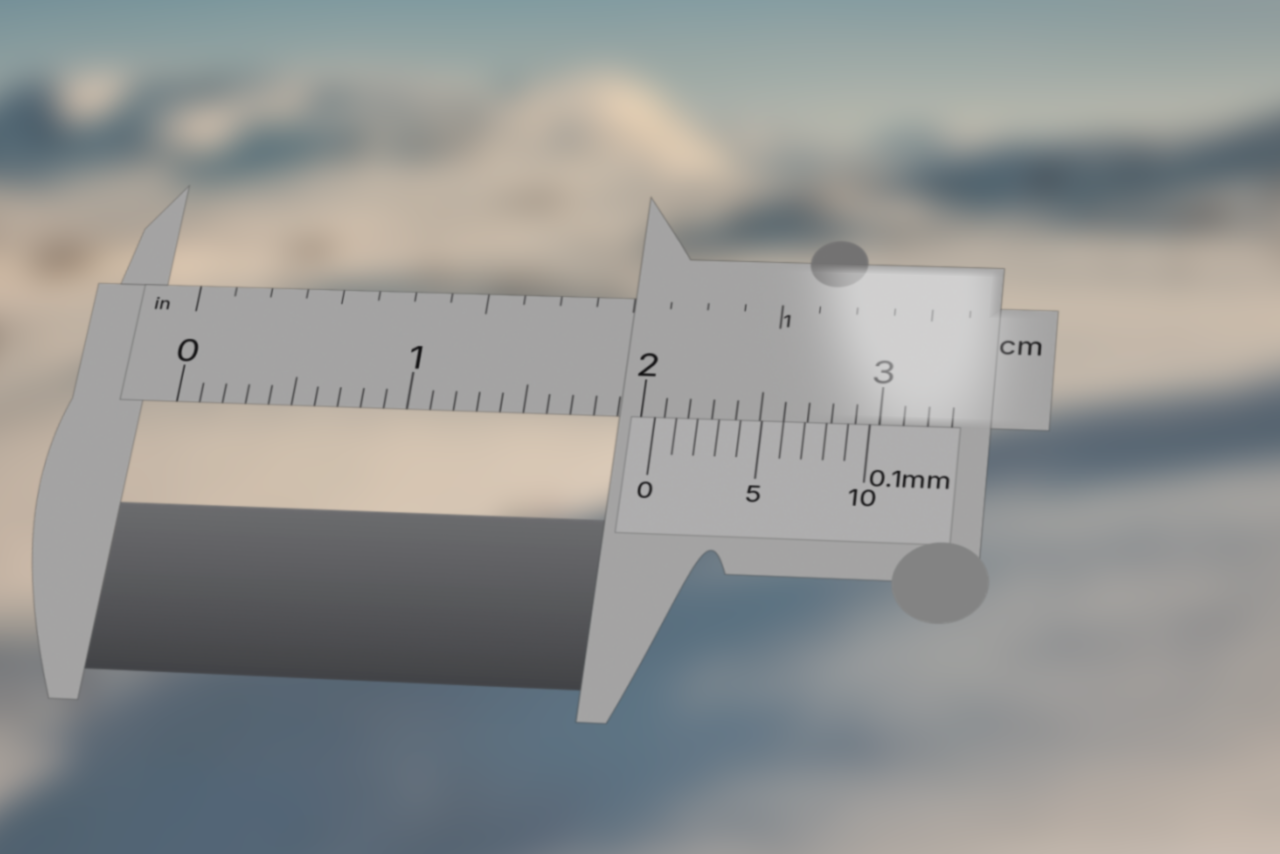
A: 20.6mm
